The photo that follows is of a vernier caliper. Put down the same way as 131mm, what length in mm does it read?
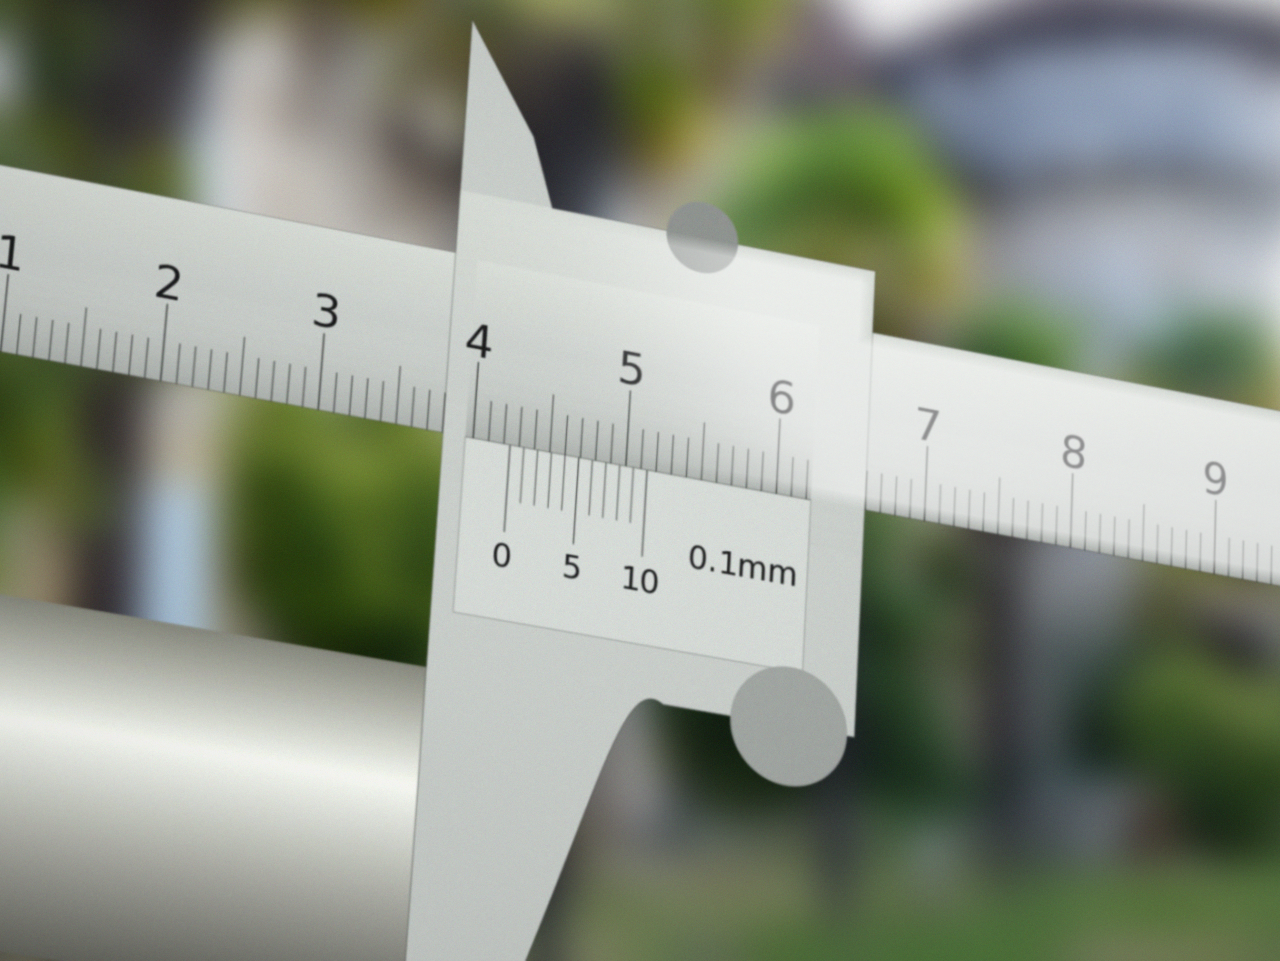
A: 42.4mm
